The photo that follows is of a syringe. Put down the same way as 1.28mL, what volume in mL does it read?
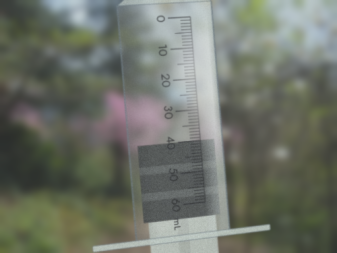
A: 40mL
